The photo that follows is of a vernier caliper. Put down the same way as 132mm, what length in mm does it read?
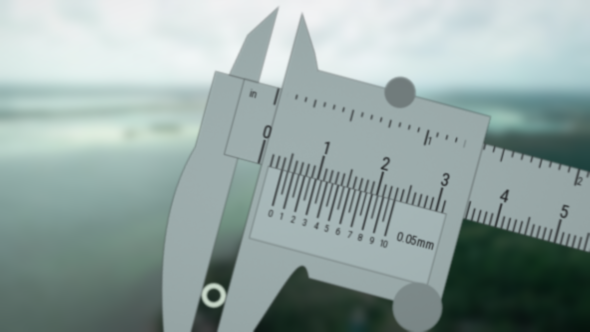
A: 4.0mm
